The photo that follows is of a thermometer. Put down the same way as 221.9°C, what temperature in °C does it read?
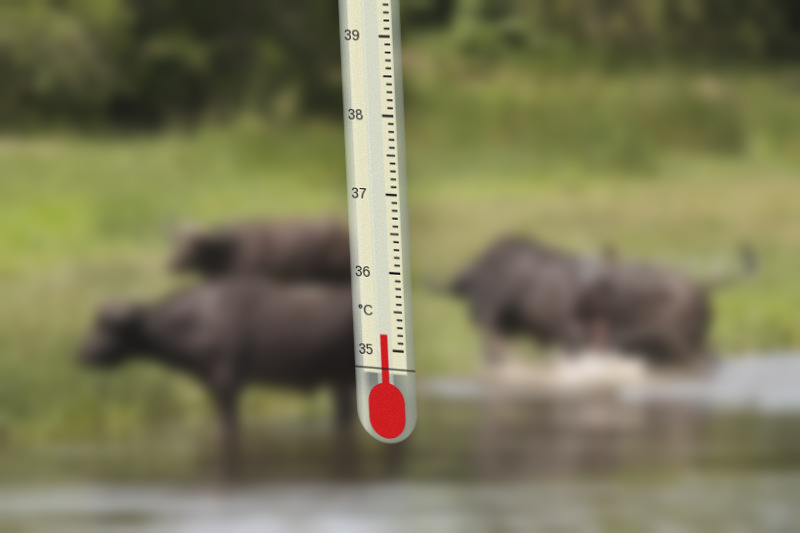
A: 35.2°C
